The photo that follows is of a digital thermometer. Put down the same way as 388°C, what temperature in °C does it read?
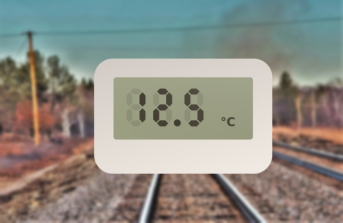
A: 12.5°C
